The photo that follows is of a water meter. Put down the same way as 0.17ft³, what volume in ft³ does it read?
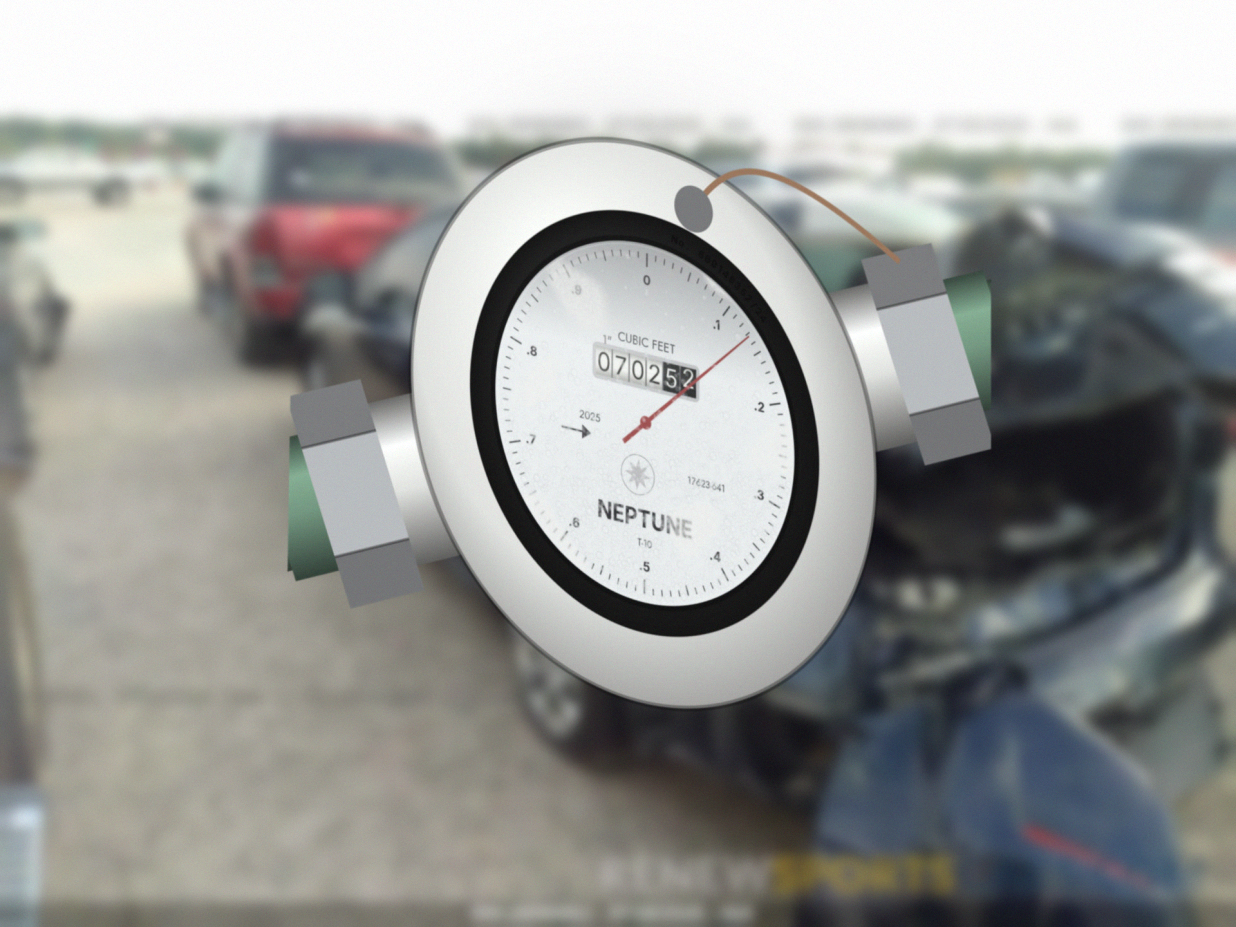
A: 70252.13ft³
